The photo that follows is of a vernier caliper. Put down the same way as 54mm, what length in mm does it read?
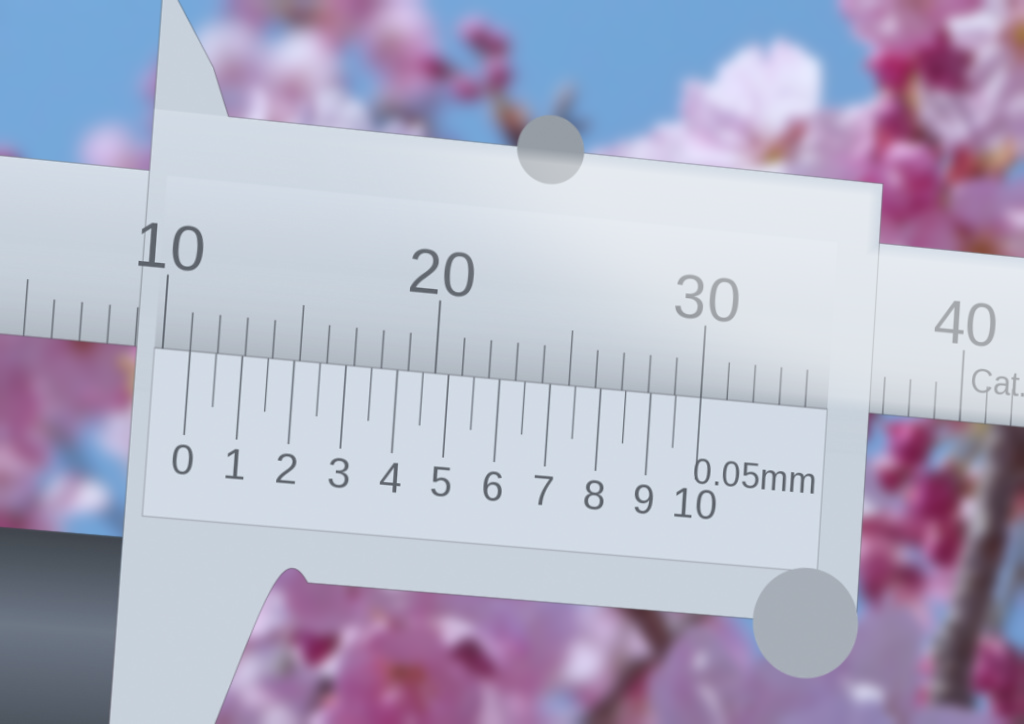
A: 11.00mm
